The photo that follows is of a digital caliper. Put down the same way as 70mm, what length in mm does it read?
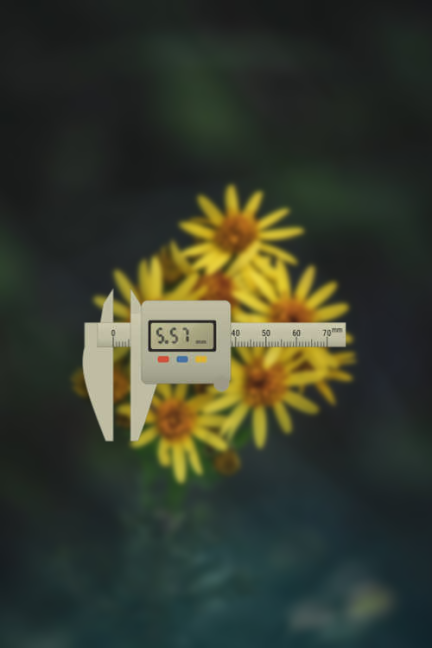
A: 5.57mm
